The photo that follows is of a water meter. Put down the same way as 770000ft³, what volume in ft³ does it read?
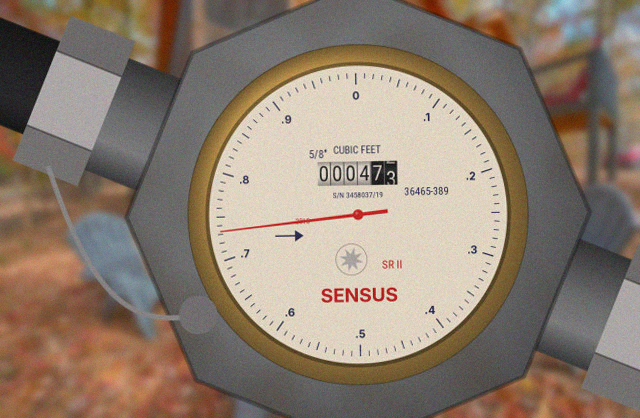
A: 472.73ft³
